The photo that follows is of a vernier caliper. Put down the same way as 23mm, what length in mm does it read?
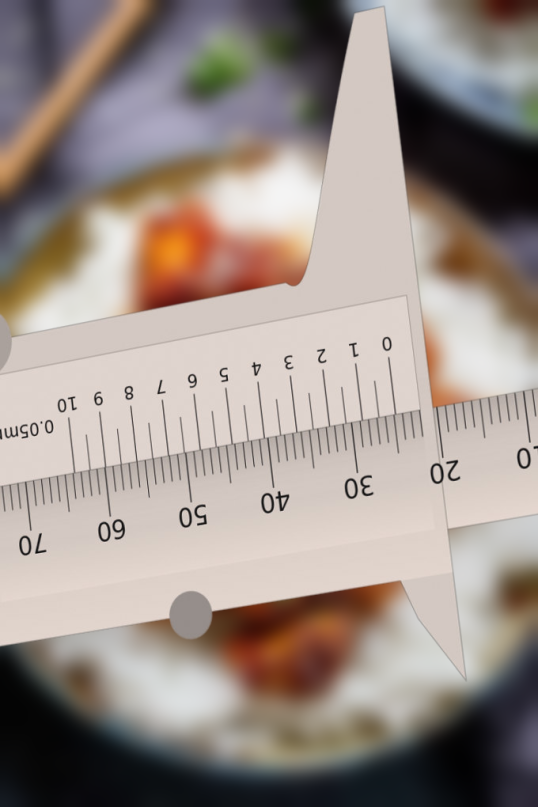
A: 24.8mm
